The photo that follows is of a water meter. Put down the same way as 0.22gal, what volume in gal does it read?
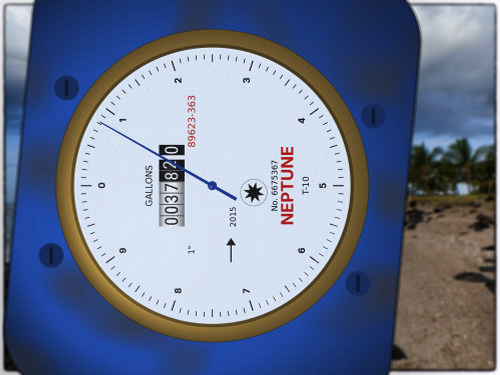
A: 37820.8gal
